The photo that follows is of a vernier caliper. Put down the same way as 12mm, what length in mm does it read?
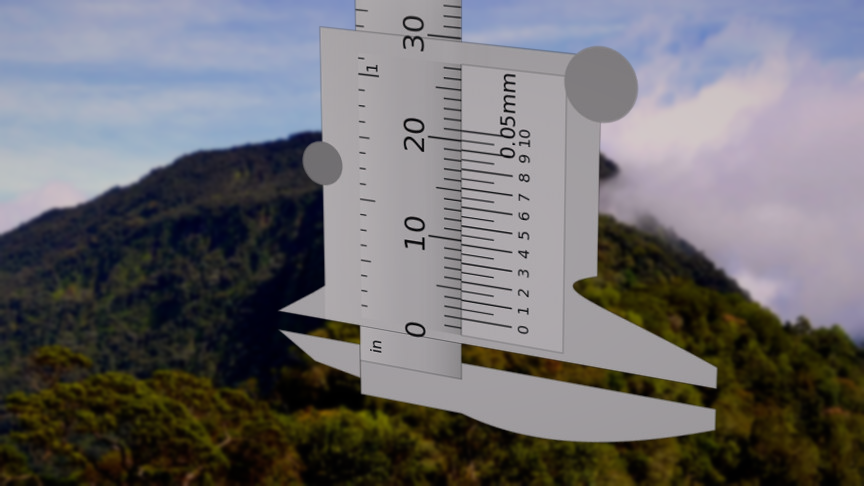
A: 2.0mm
